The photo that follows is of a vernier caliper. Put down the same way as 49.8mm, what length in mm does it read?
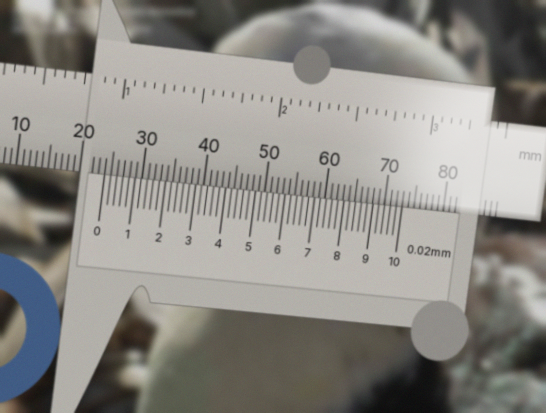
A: 24.0mm
